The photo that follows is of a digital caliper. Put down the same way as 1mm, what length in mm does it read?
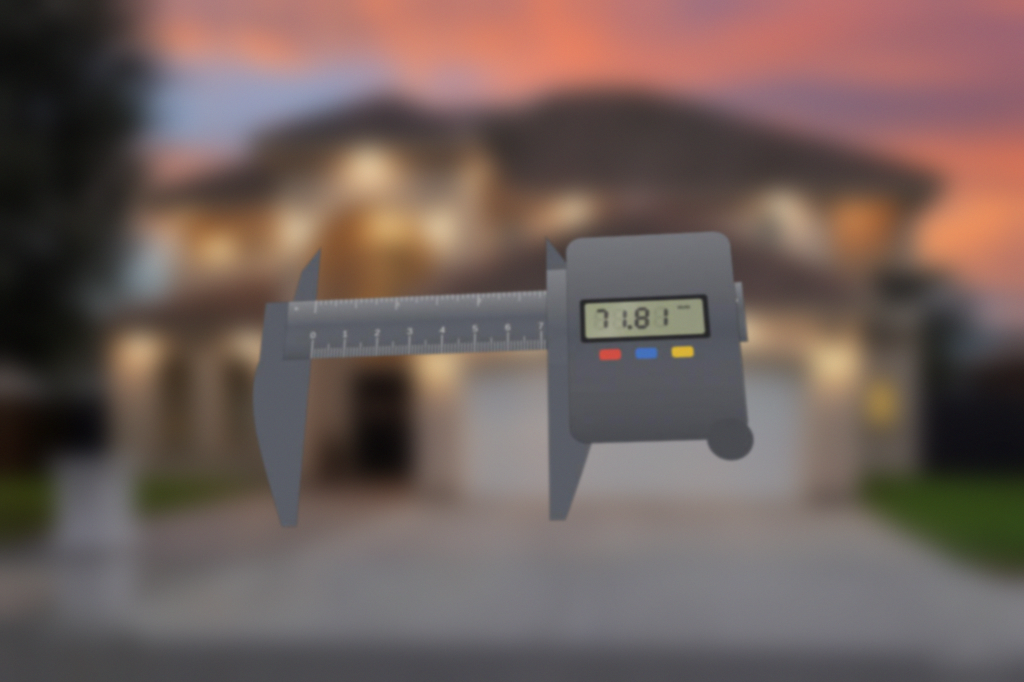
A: 71.81mm
